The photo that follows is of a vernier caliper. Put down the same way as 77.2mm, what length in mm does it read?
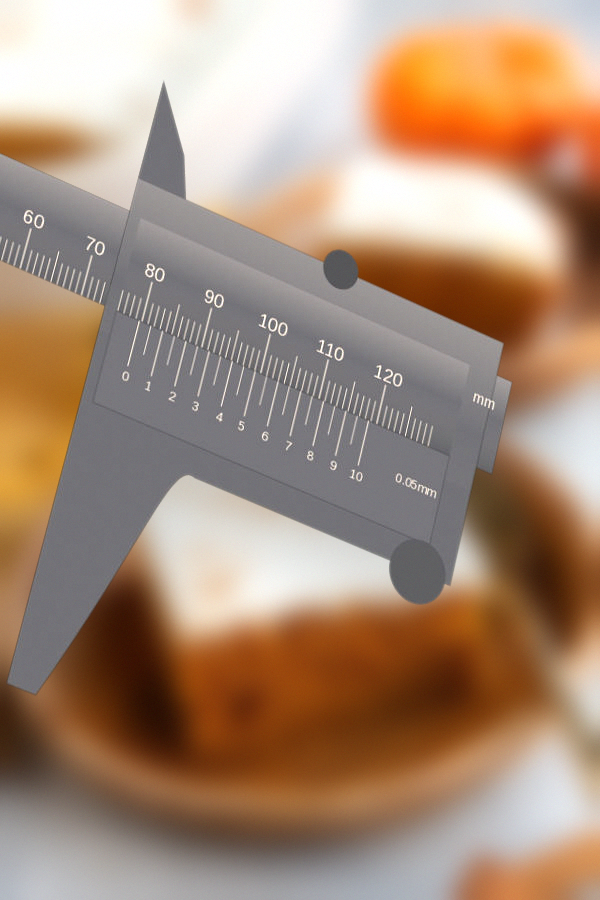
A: 79.6mm
